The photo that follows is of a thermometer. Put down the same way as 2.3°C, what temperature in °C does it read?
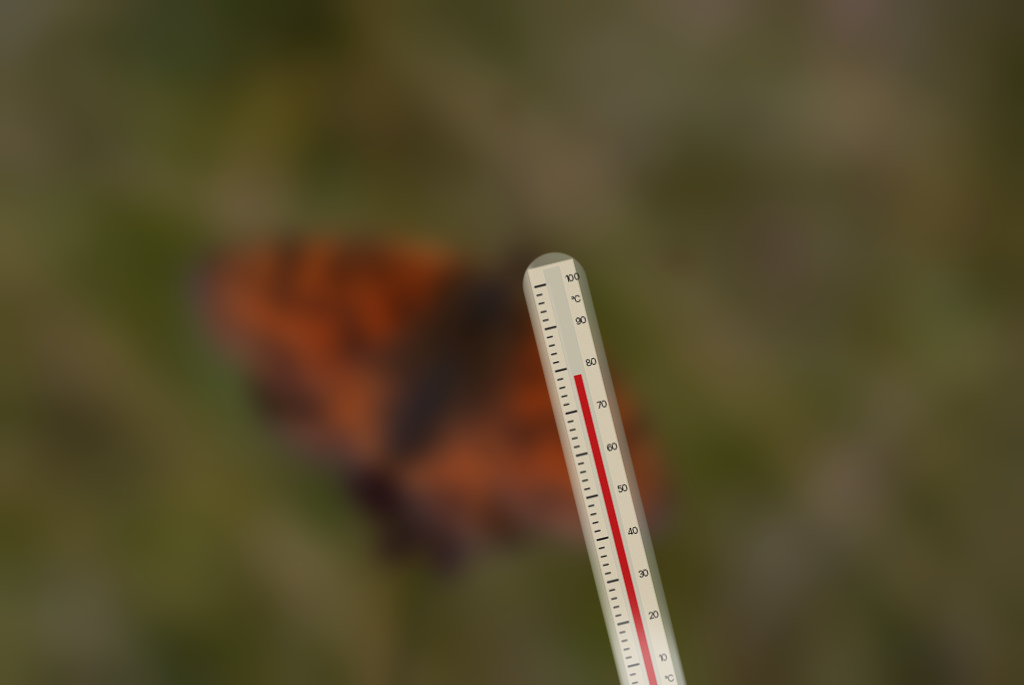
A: 78°C
